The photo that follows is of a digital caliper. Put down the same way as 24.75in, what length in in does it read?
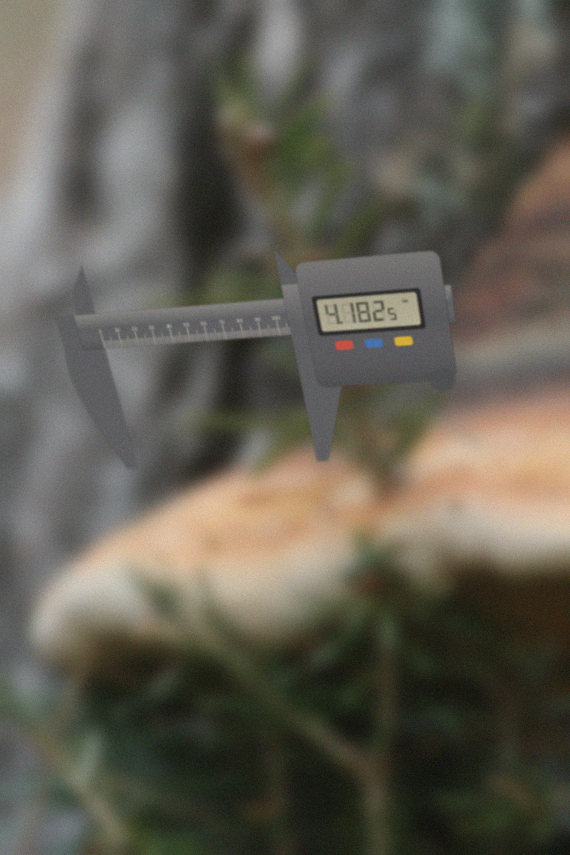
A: 4.1825in
